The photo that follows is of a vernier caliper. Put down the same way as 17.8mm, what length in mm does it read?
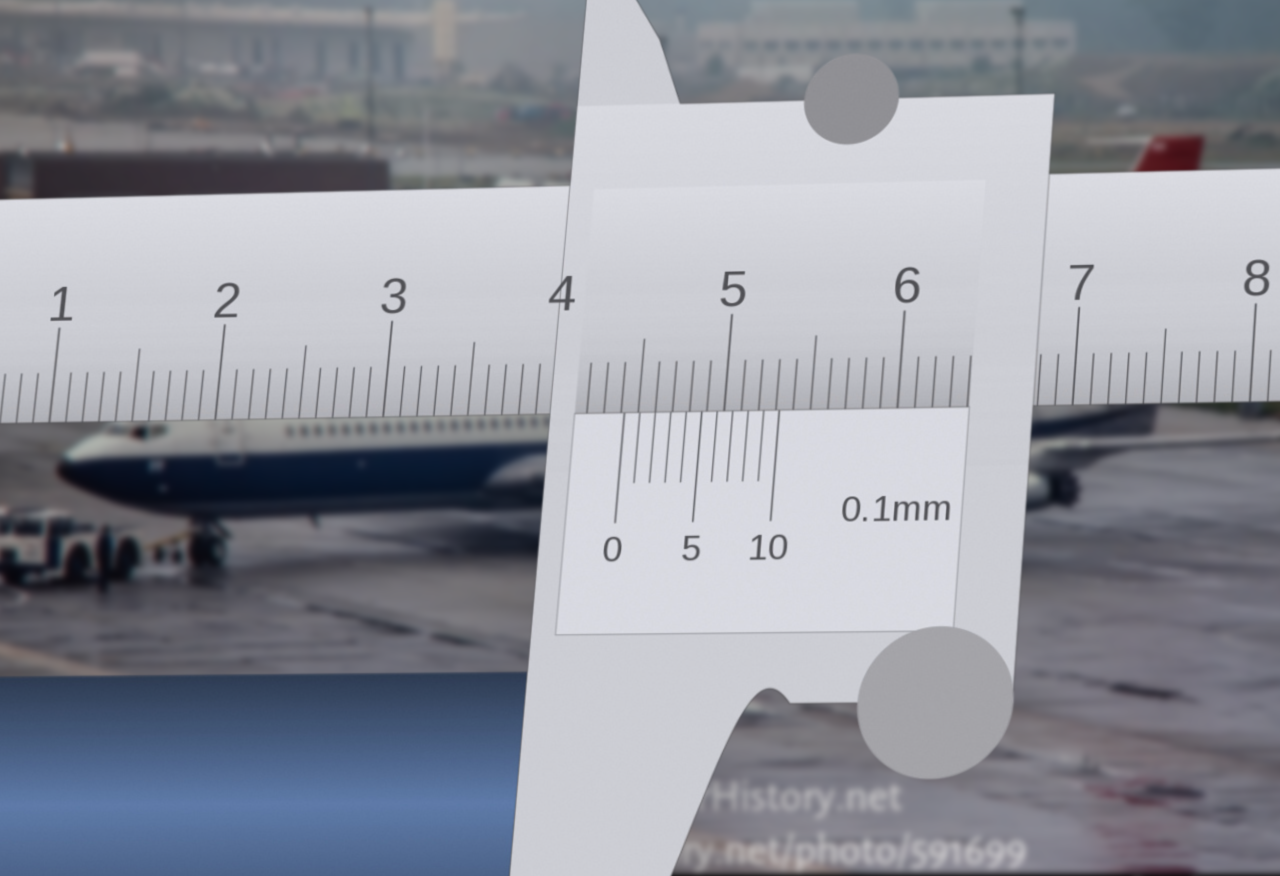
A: 44.2mm
